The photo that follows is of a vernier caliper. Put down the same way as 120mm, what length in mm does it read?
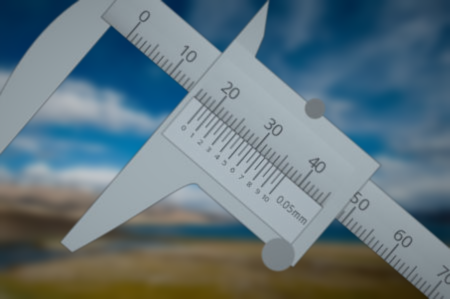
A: 18.0mm
